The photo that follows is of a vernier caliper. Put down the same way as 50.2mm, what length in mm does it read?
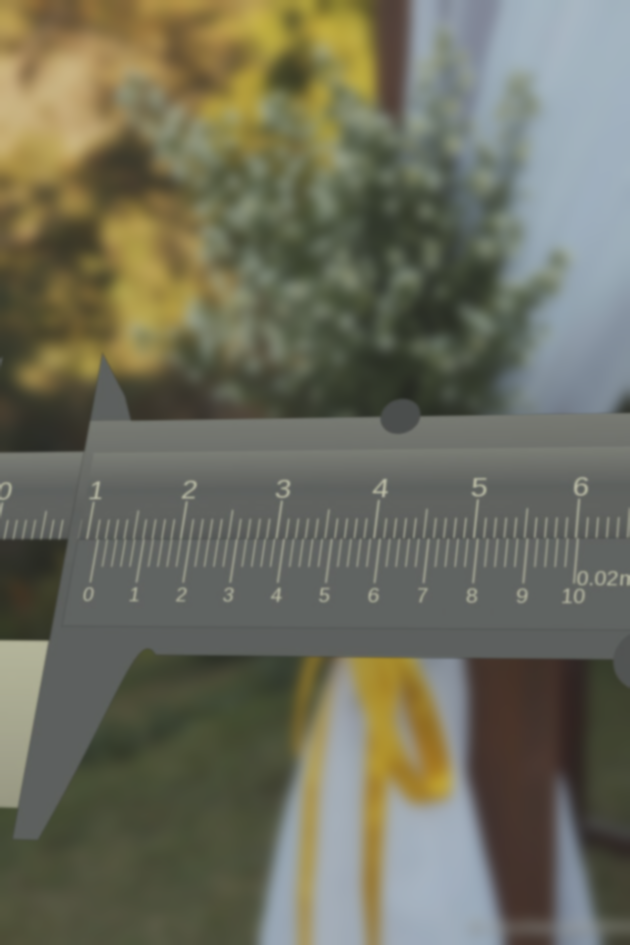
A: 11.2mm
